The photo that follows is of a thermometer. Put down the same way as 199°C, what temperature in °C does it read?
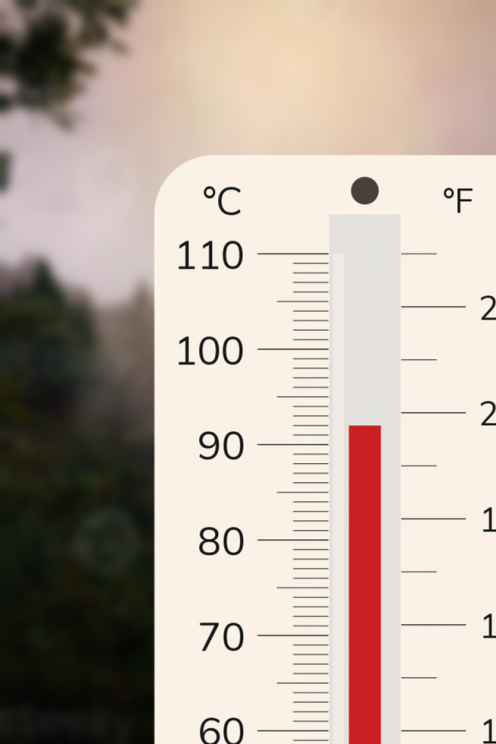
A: 92°C
